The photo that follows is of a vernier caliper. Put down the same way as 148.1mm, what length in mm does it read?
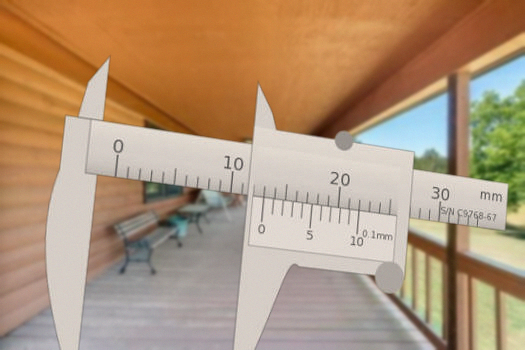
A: 13.0mm
